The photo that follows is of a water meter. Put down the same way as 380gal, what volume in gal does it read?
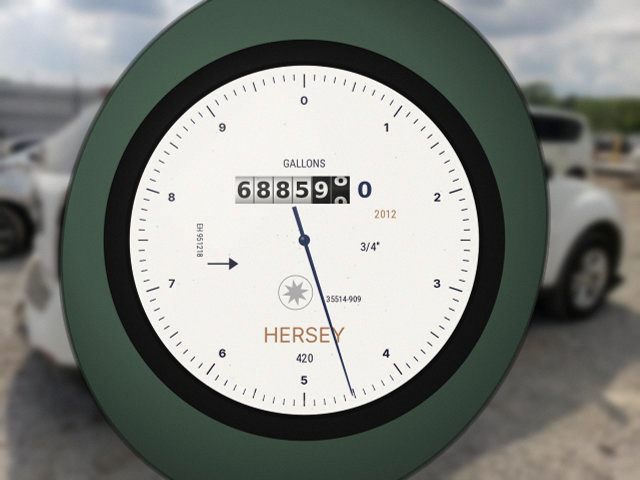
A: 6885984.5gal
